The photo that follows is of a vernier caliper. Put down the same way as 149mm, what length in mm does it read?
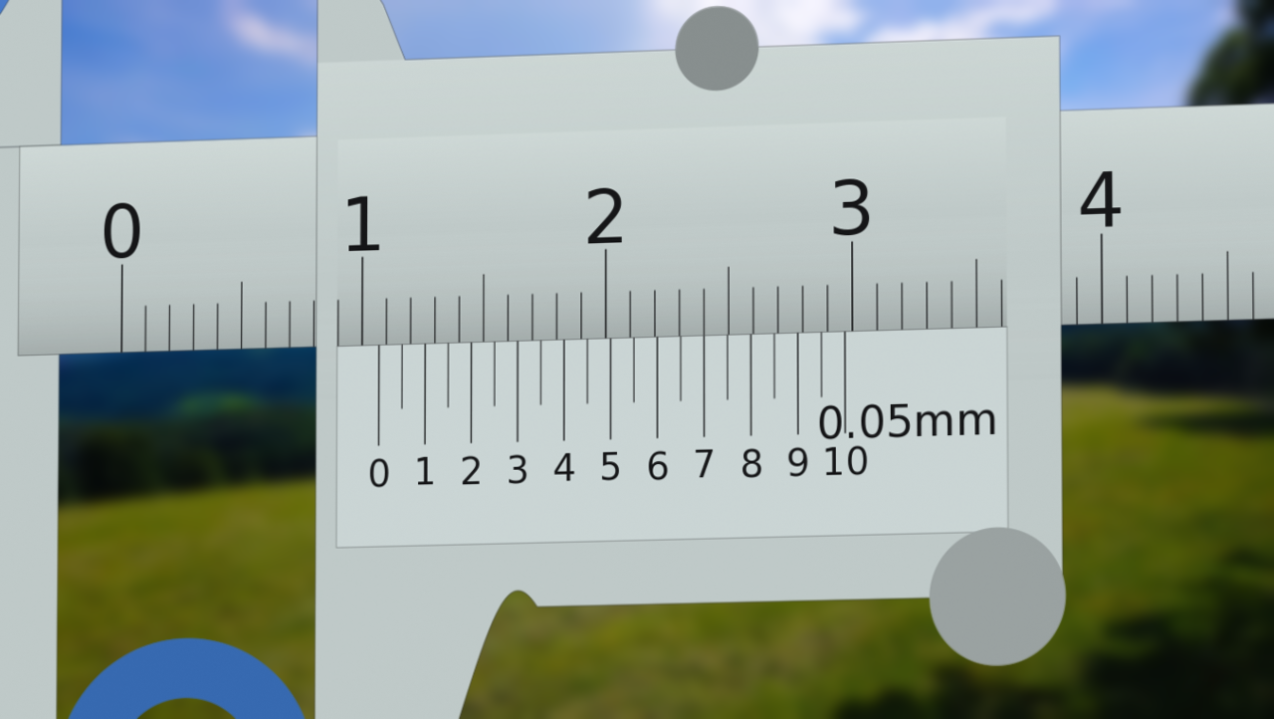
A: 10.70mm
